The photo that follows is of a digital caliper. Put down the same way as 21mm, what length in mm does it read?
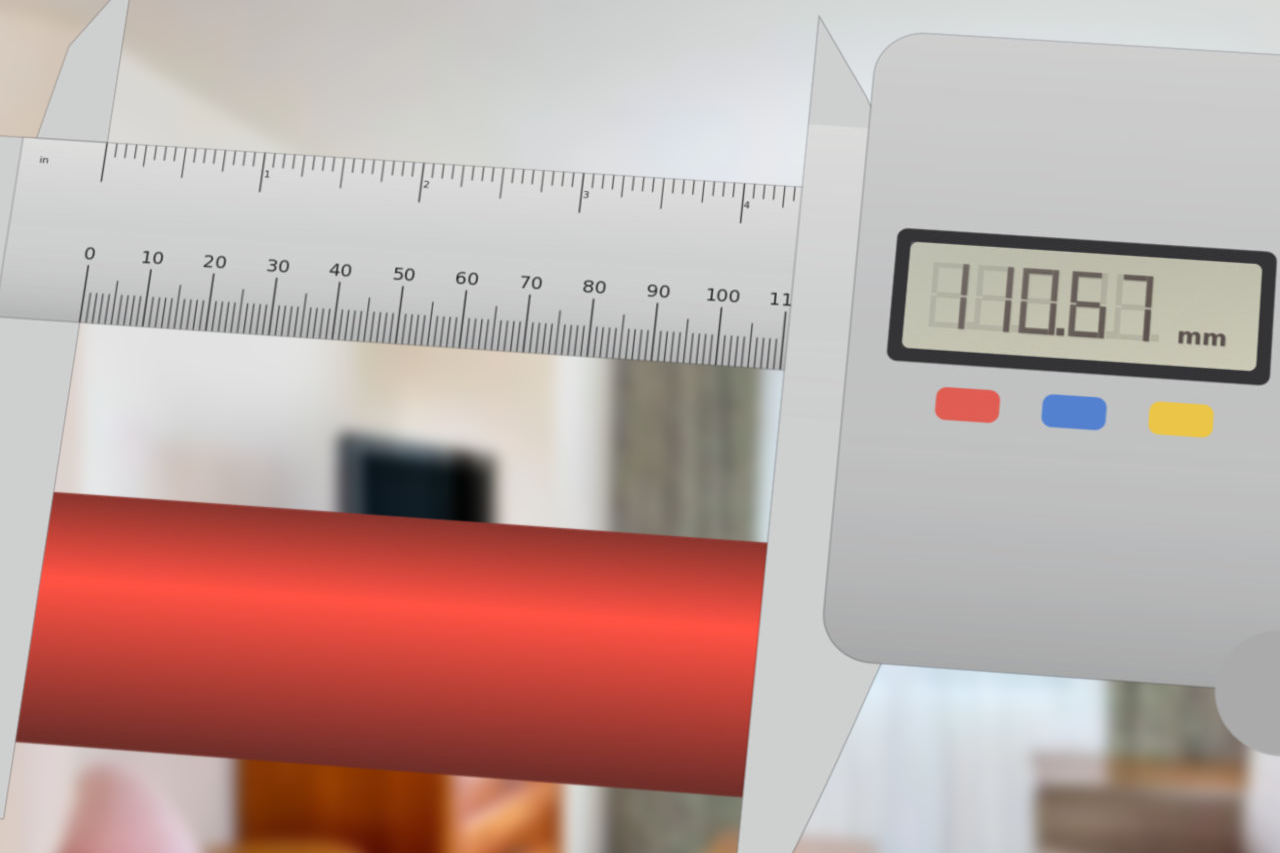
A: 110.67mm
